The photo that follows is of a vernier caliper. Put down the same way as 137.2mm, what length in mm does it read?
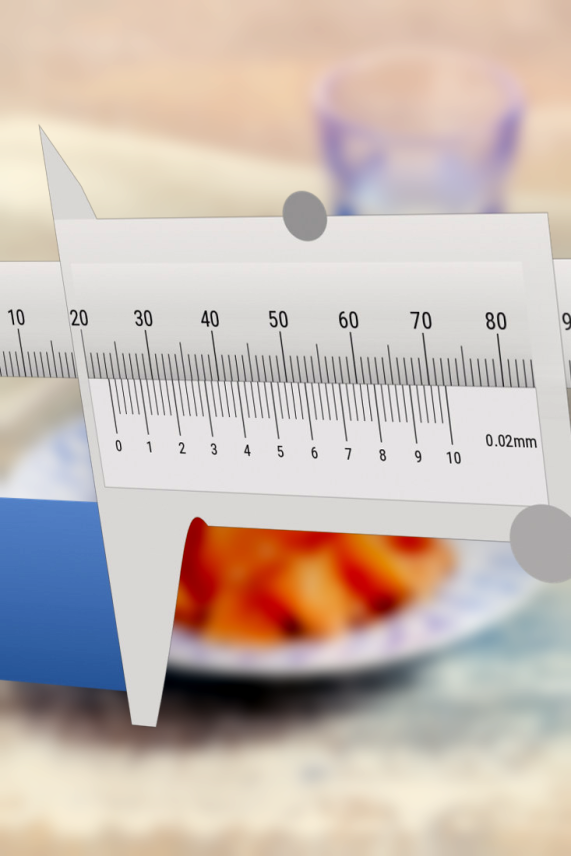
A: 23.2mm
